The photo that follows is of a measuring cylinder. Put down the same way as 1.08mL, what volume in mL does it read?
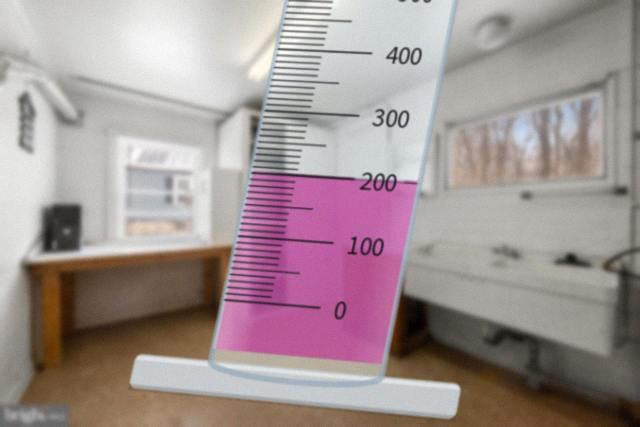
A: 200mL
